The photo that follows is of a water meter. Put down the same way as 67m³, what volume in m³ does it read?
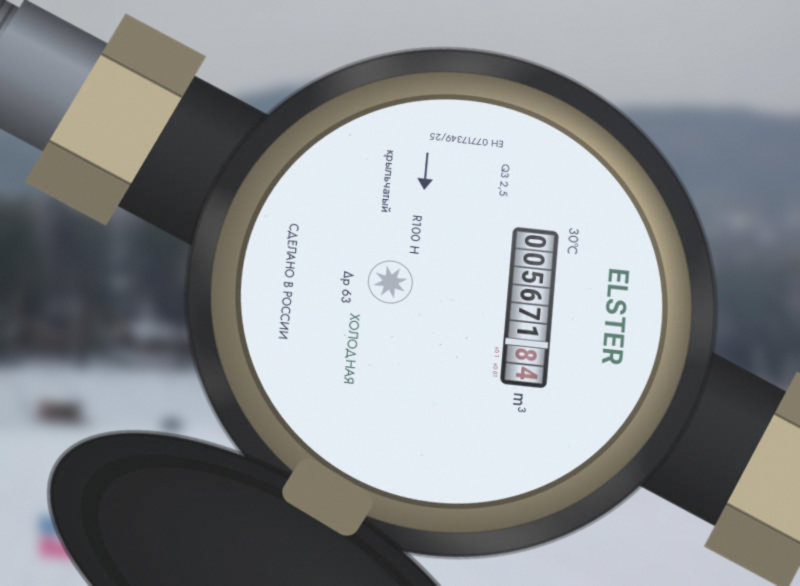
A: 5671.84m³
